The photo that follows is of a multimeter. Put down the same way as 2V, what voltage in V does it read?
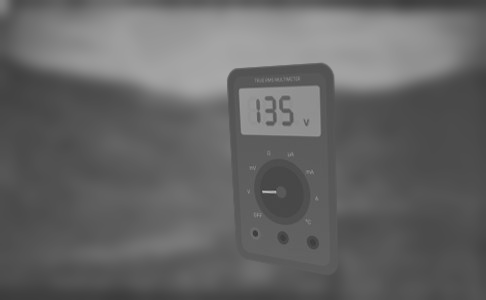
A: 135V
